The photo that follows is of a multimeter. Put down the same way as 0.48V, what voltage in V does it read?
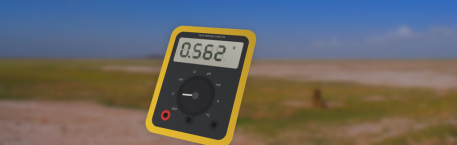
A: 0.562V
